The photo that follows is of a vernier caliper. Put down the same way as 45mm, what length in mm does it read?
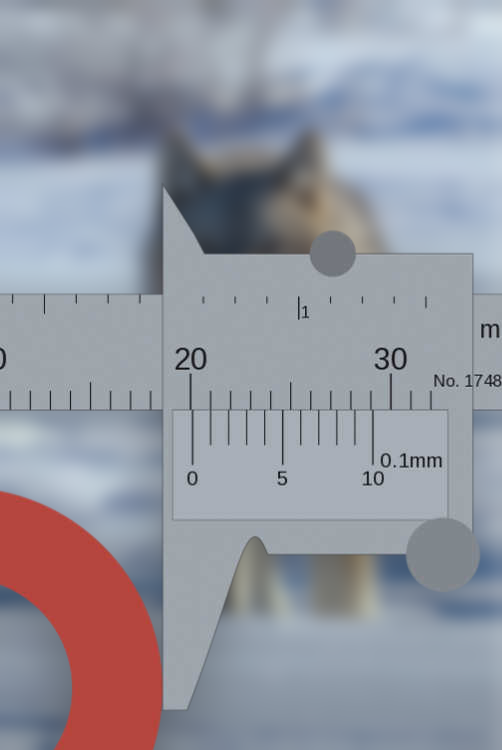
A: 20.1mm
